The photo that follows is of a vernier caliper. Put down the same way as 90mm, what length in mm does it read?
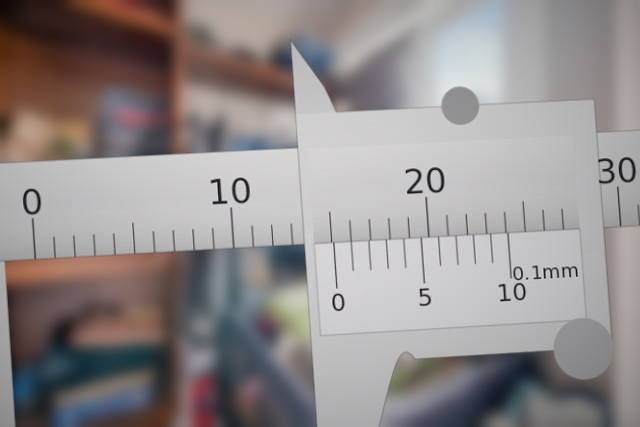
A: 15.1mm
